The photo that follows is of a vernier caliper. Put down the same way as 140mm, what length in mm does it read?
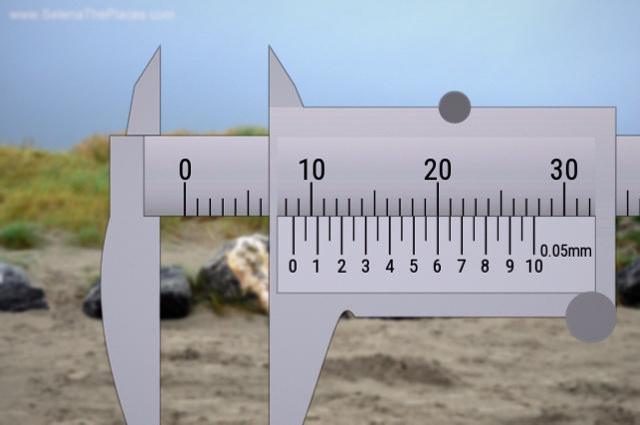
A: 8.6mm
